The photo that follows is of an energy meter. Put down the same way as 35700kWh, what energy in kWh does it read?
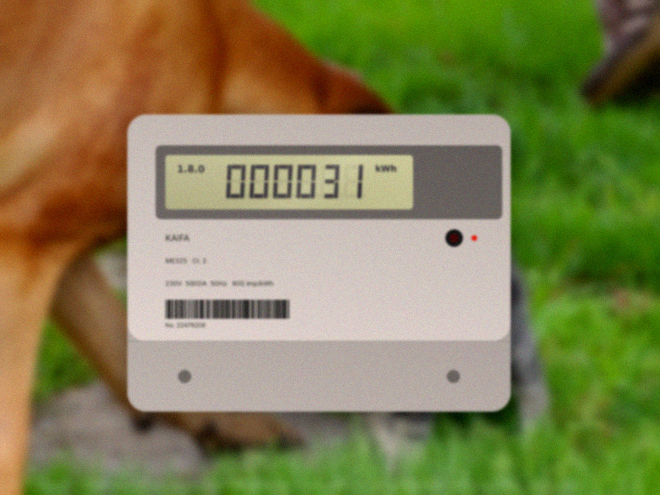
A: 31kWh
